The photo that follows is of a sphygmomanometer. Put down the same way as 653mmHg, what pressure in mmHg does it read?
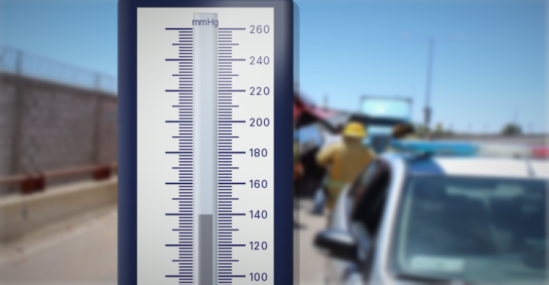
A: 140mmHg
